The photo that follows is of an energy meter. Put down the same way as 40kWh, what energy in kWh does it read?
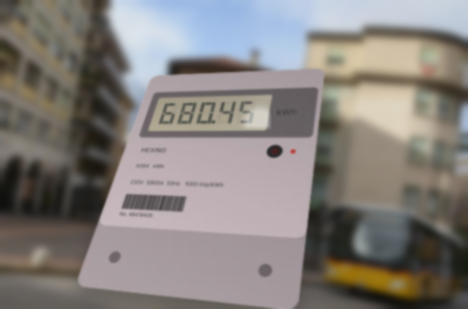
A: 680.45kWh
